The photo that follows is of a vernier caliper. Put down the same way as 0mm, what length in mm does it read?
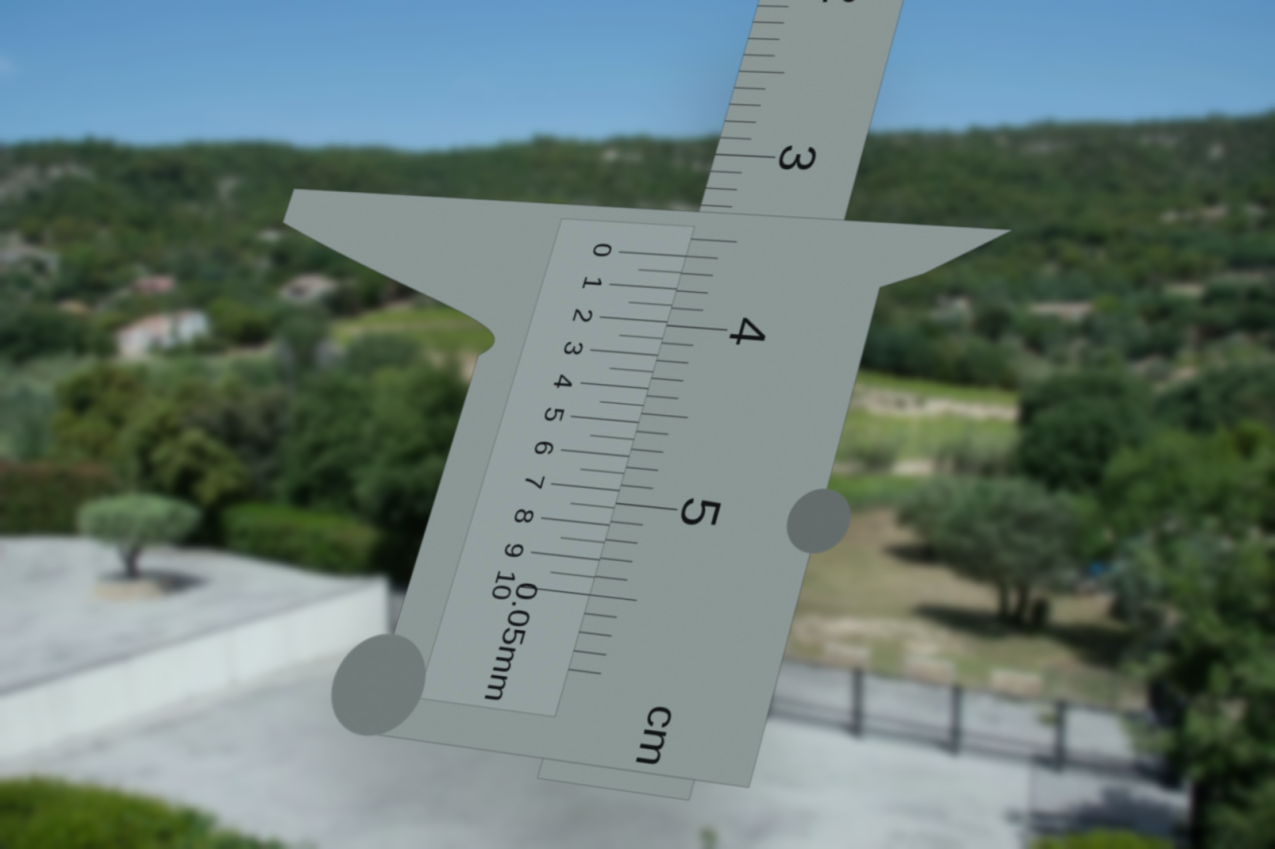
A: 36.0mm
